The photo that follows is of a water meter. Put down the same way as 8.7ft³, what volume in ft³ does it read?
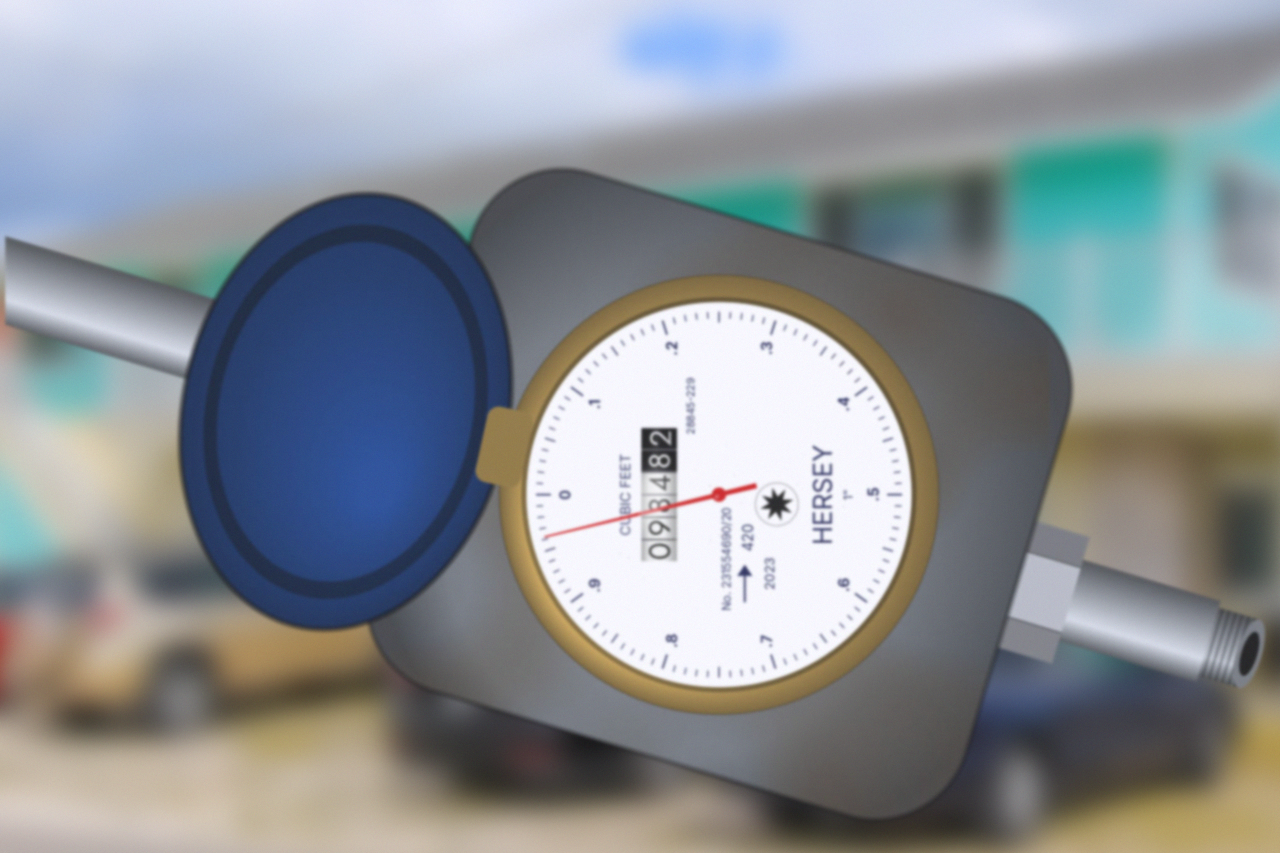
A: 98481.96ft³
